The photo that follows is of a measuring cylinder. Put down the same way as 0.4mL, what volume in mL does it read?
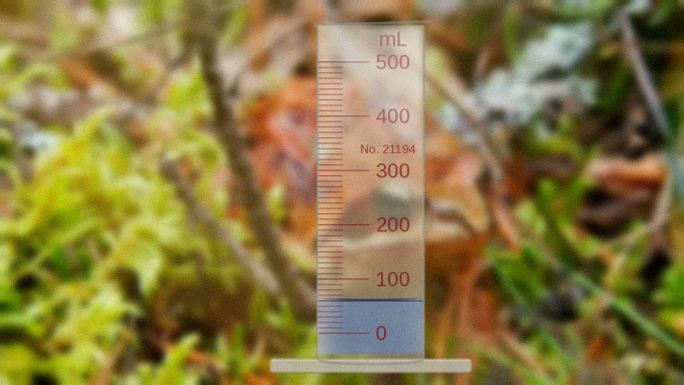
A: 60mL
